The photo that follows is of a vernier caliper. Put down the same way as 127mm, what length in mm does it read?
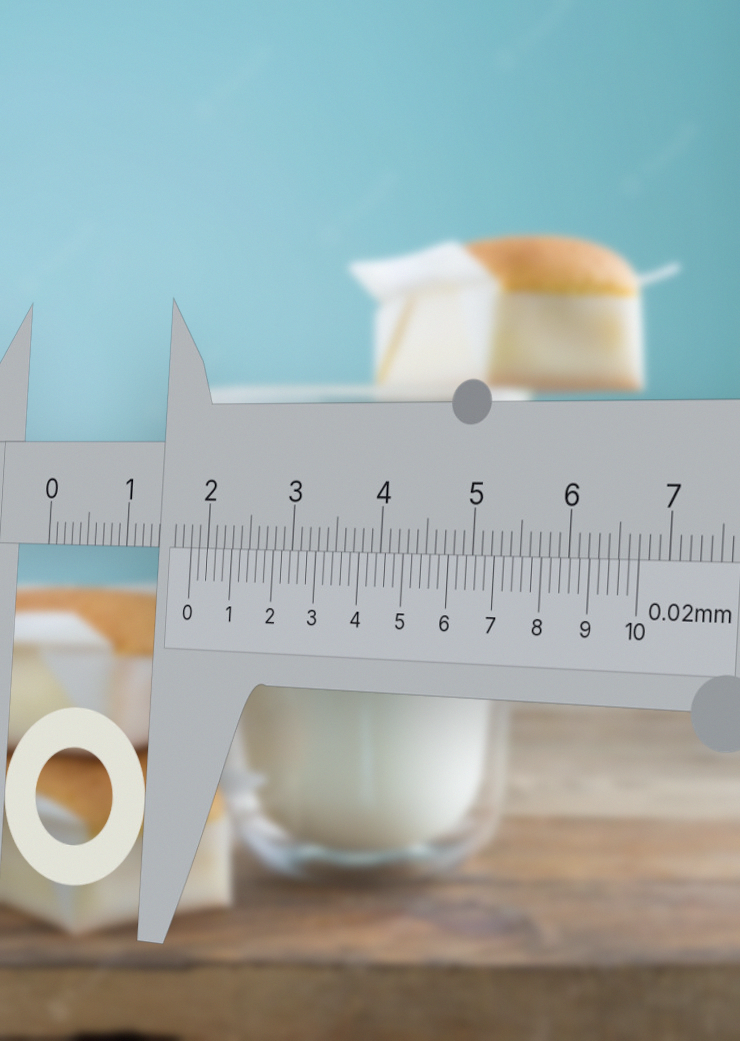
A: 18.0mm
